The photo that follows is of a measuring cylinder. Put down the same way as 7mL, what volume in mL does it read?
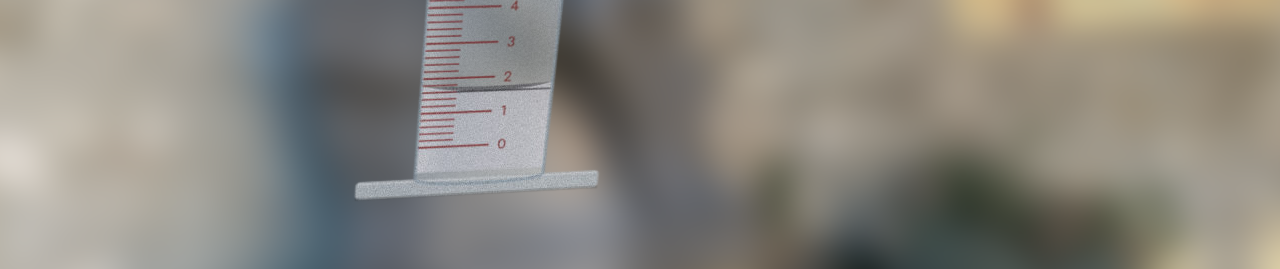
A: 1.6mL
